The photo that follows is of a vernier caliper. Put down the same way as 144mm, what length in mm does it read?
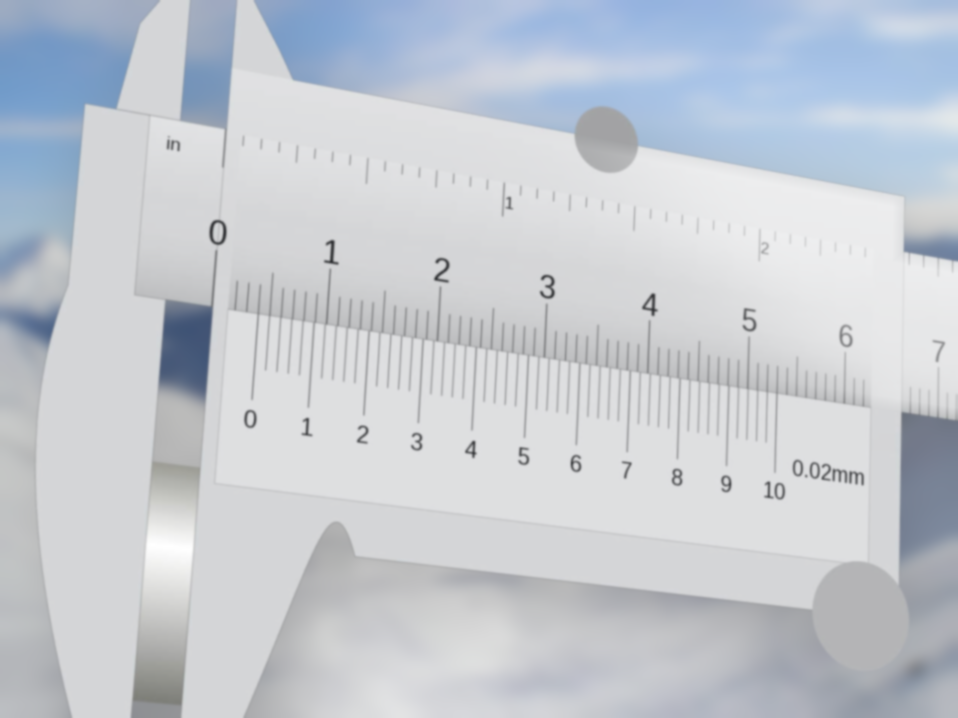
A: 4.0mm
